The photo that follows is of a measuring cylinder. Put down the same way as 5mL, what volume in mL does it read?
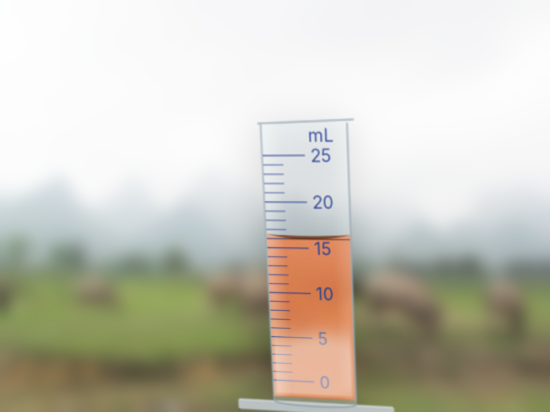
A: 16mL
